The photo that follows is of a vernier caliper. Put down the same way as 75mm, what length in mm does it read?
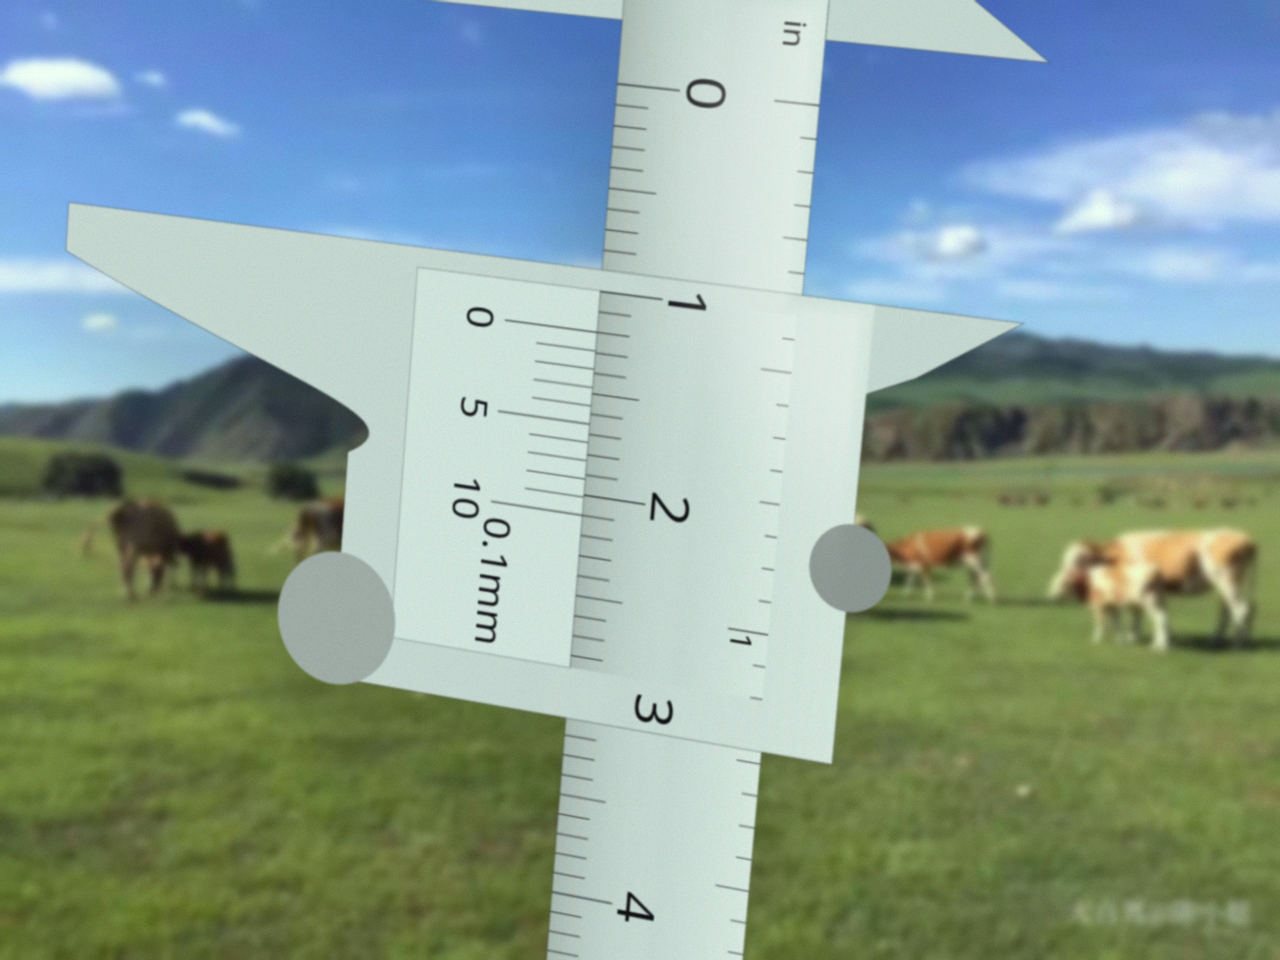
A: 12.0mm
